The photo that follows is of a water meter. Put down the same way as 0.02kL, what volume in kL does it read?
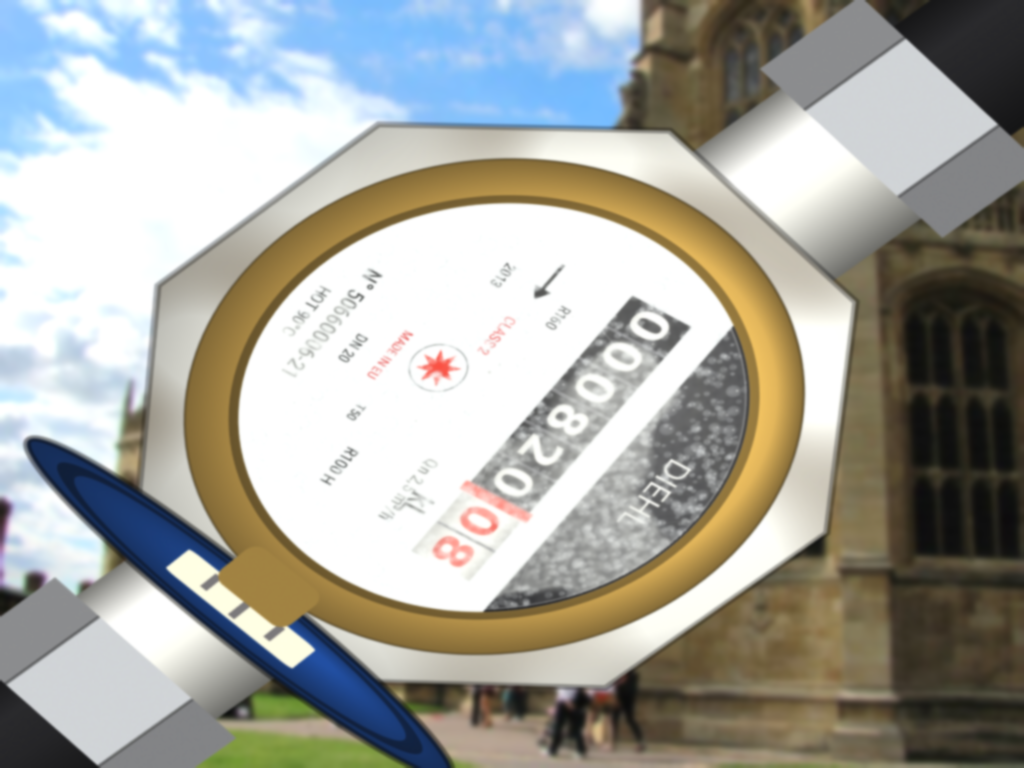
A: 820.08kL
